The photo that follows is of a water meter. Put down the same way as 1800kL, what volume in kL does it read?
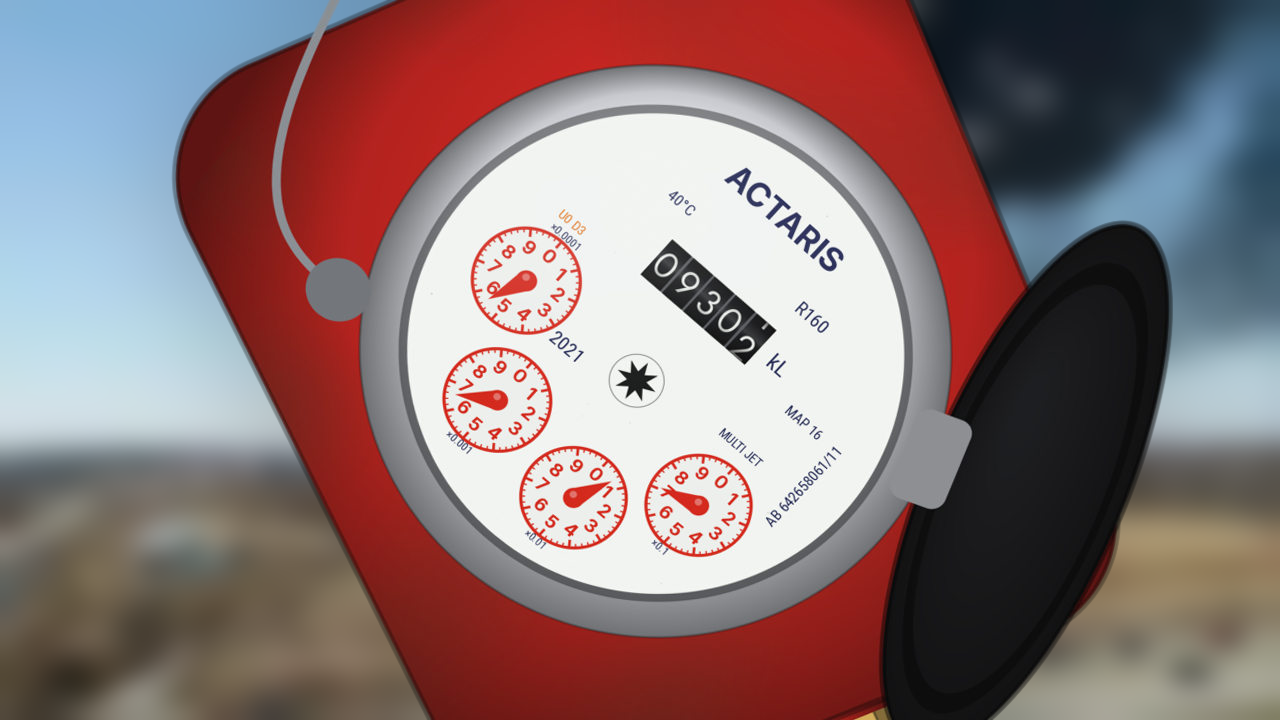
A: 9301.7065kL
